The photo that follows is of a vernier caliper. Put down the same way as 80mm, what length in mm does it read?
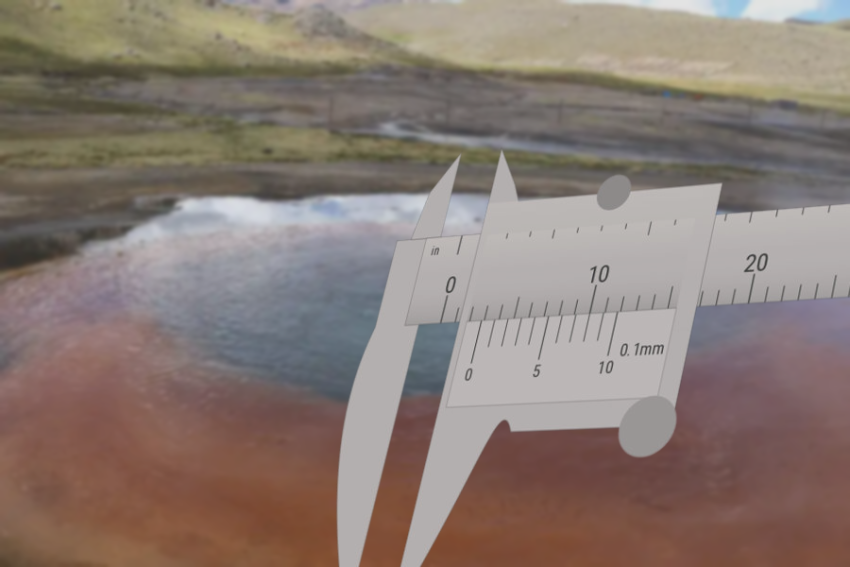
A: 2.8mm
